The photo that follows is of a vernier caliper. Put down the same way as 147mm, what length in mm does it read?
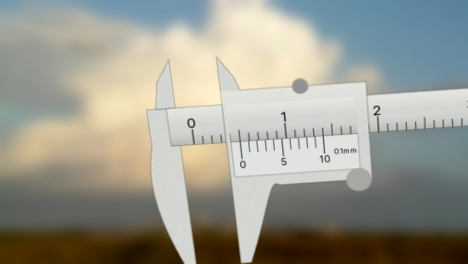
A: 5.0mm
